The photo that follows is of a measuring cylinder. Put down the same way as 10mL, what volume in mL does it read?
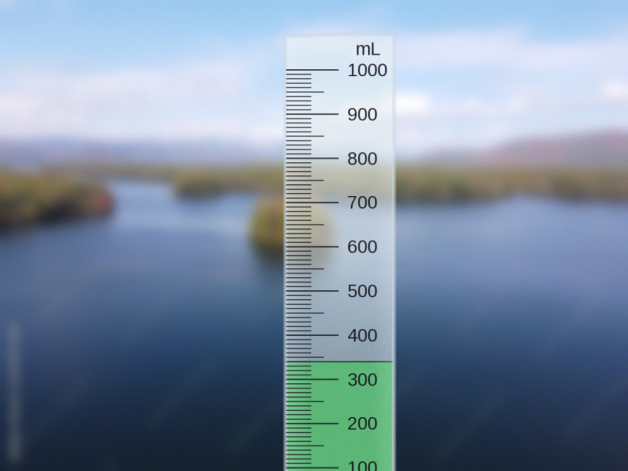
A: 340mL
